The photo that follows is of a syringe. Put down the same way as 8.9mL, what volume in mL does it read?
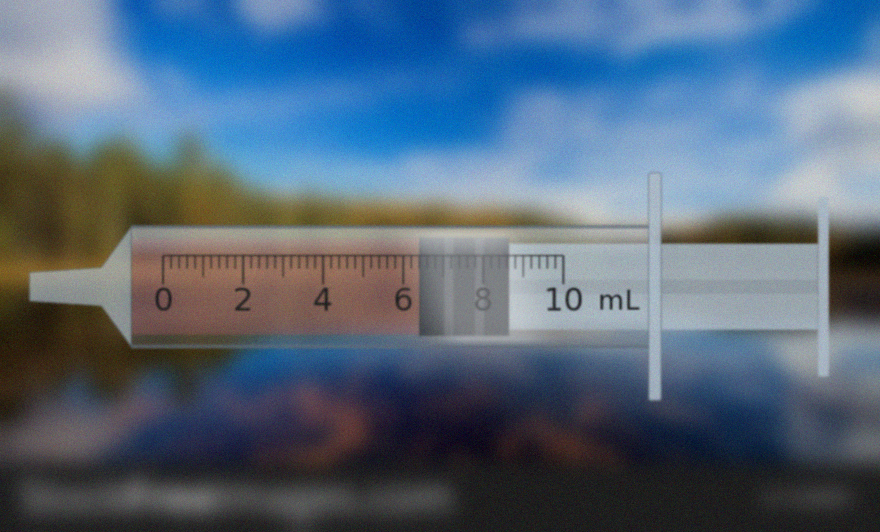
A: 6.4mL
